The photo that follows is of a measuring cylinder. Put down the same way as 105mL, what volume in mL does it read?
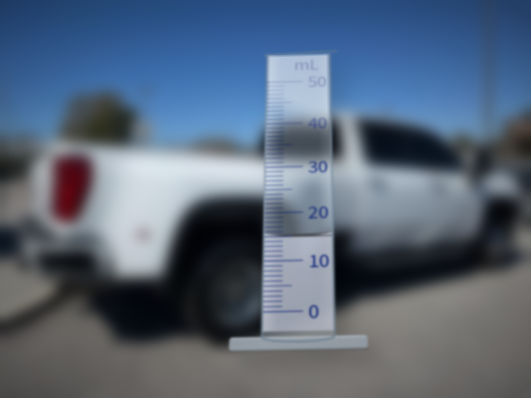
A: 15mL
